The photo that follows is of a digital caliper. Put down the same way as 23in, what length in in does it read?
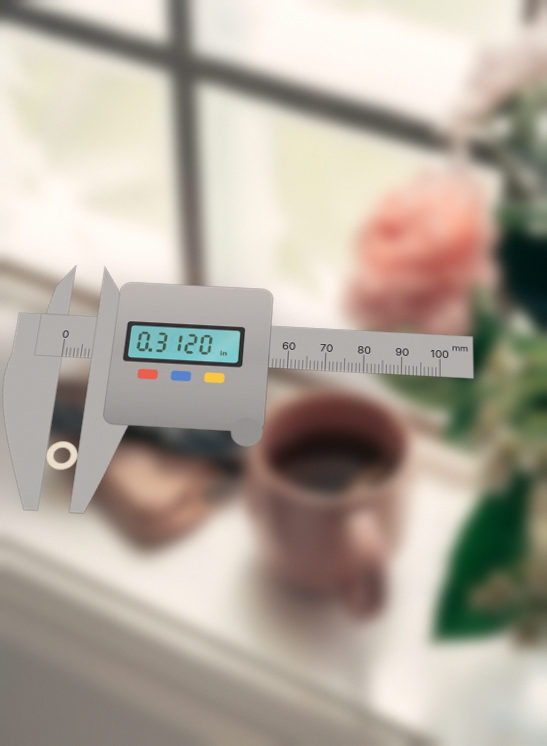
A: 0.3120in
